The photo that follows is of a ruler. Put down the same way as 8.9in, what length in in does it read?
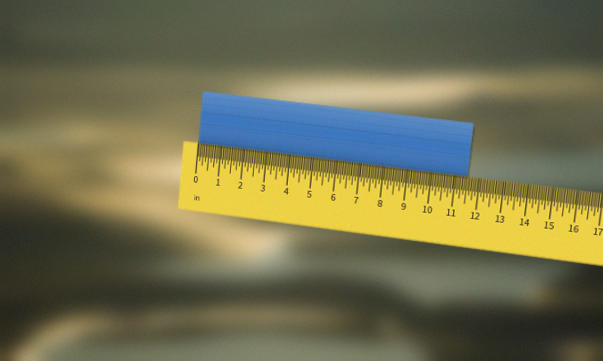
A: 11.5in
